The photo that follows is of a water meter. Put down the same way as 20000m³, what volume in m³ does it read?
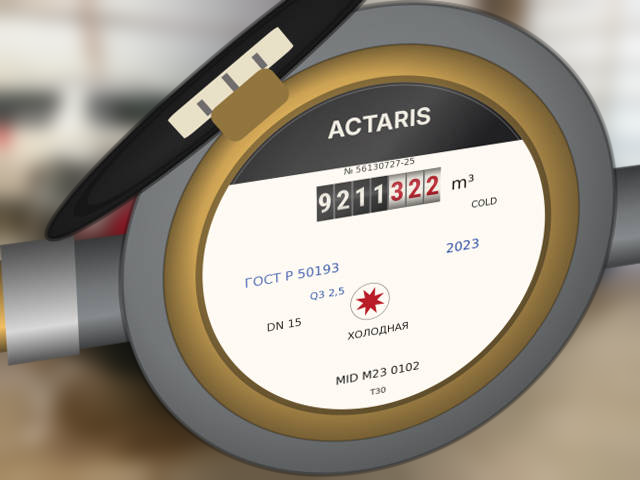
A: 9211.322m³
